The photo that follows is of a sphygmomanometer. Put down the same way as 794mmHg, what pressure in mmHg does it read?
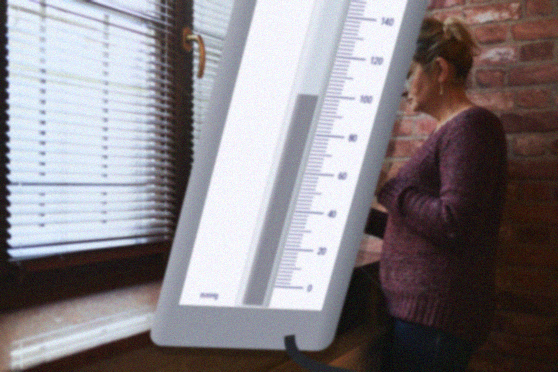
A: 100mmHg
